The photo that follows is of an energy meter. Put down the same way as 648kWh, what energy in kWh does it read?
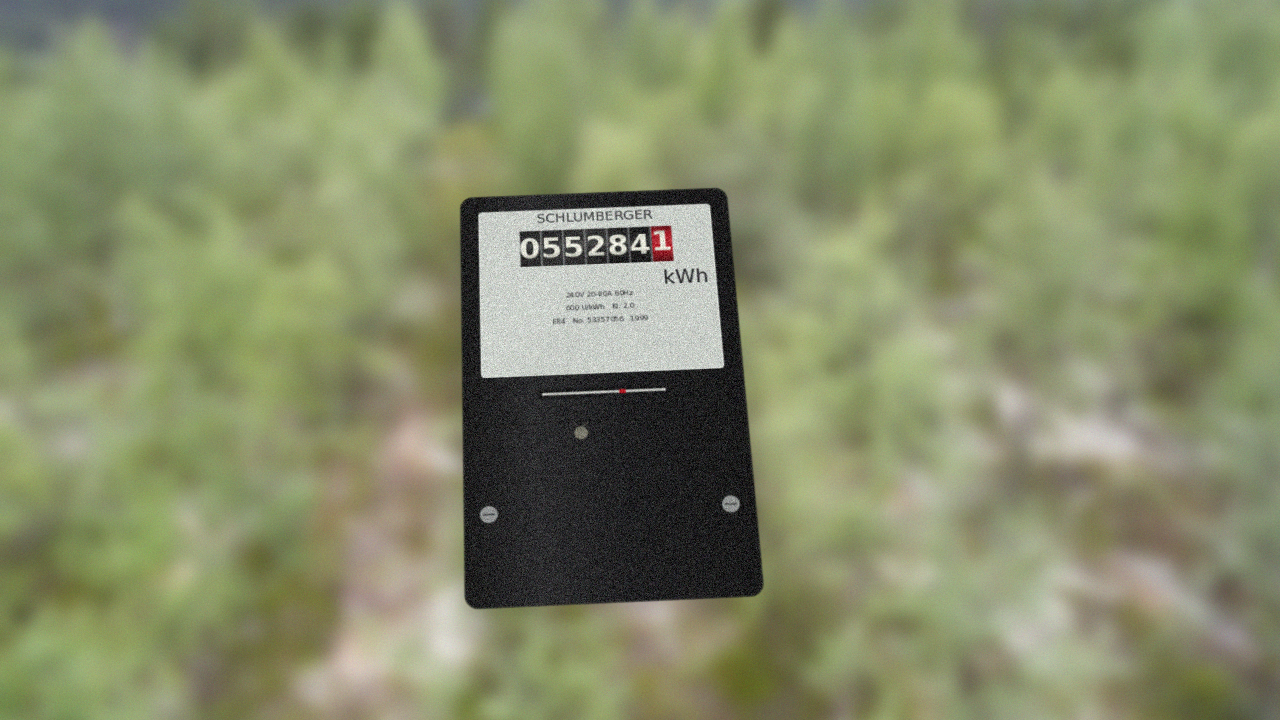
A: 55284.1kWh
